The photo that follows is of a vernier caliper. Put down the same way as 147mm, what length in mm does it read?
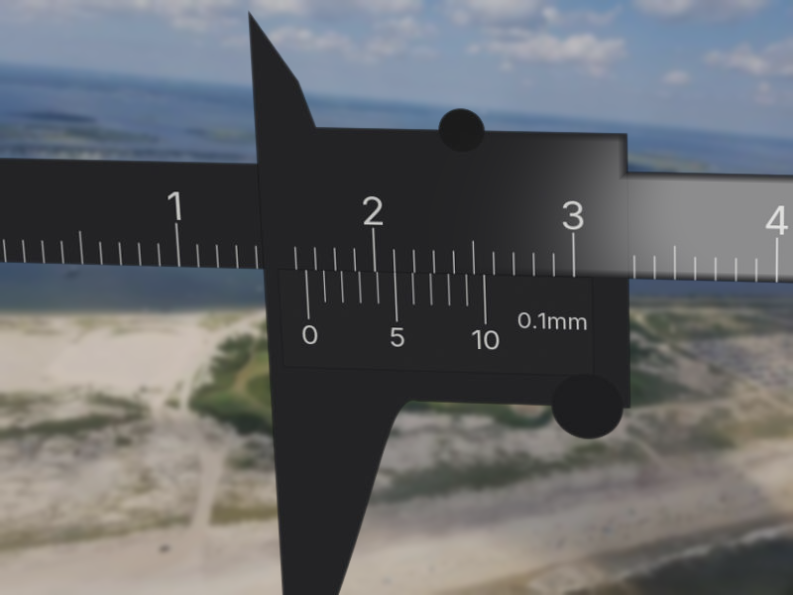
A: 16.5mm
